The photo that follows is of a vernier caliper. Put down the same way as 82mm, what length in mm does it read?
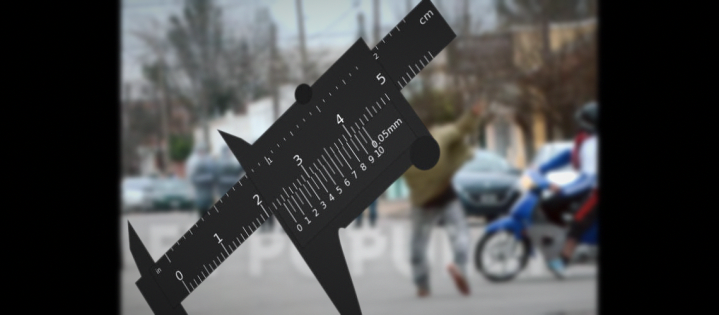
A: 23.6mm
